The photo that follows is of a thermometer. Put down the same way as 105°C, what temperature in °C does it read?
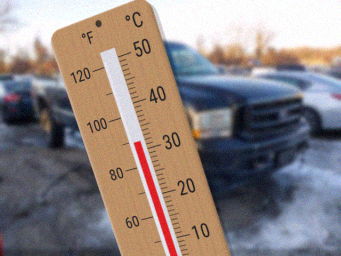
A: 32°C
